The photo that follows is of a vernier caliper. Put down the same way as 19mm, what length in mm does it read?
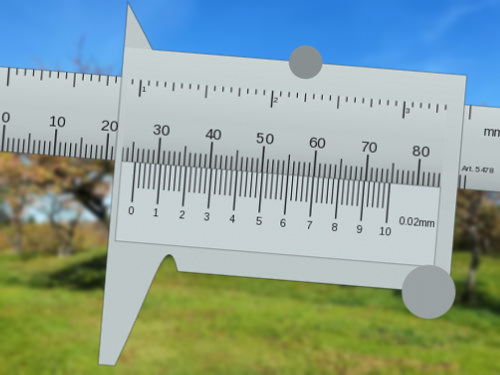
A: 25.6mm
